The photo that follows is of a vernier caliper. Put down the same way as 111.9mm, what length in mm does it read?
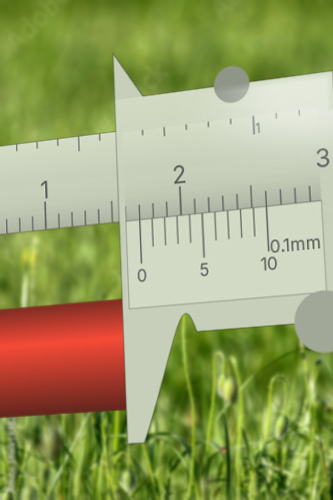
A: 17.0mm
